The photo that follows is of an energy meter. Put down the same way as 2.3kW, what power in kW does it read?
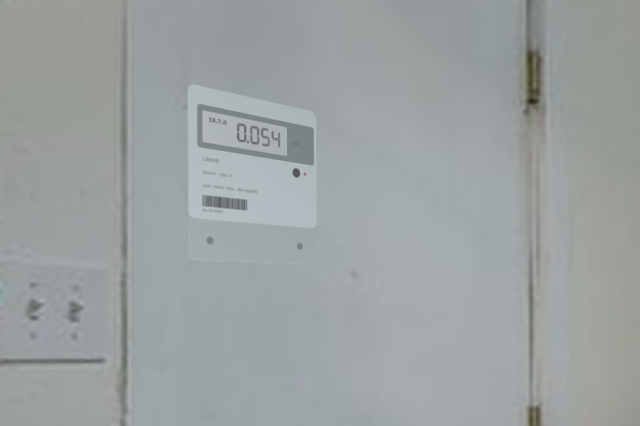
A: 0.054kW
